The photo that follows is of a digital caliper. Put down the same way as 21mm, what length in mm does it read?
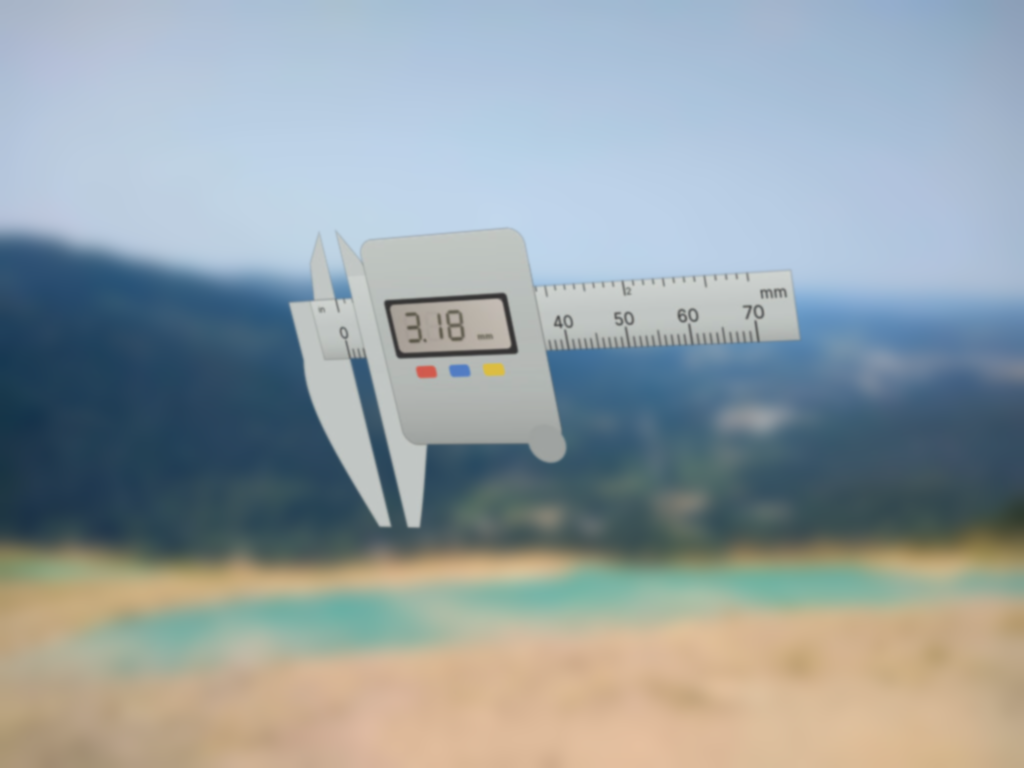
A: 3.18mm
